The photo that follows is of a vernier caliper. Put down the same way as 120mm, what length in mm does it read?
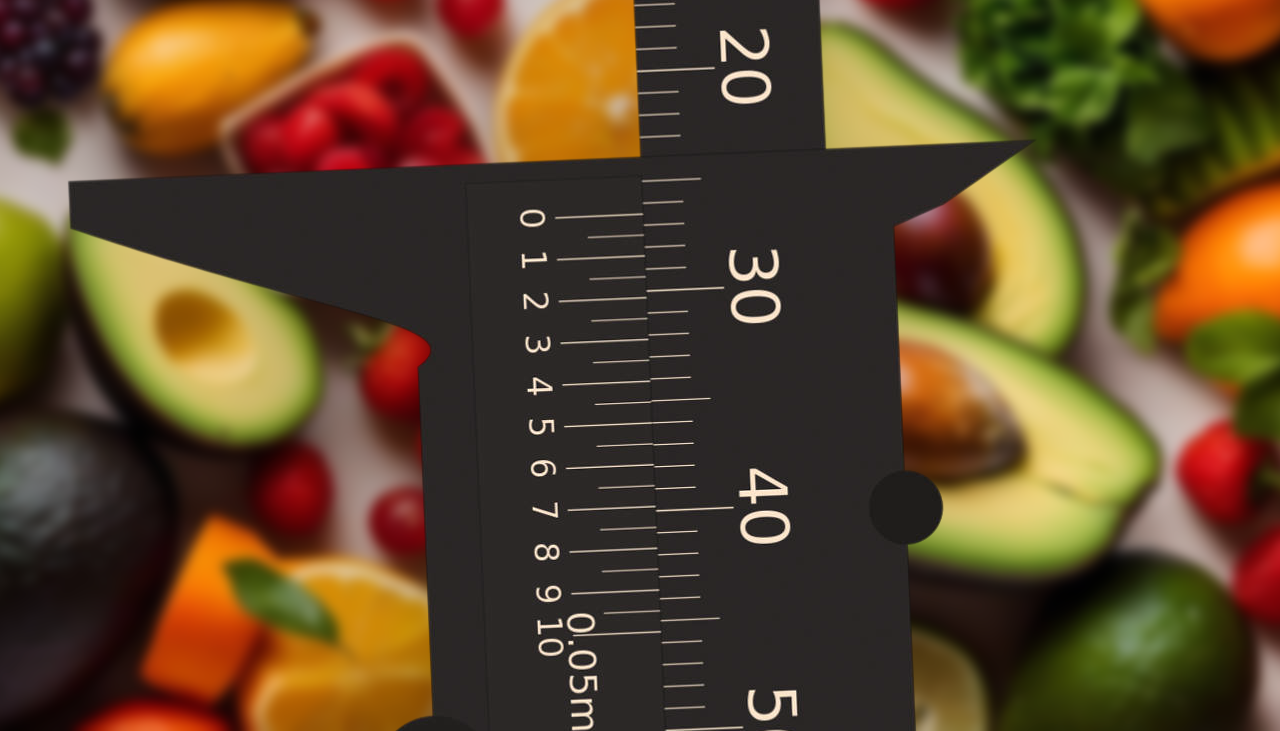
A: 26.5mm
